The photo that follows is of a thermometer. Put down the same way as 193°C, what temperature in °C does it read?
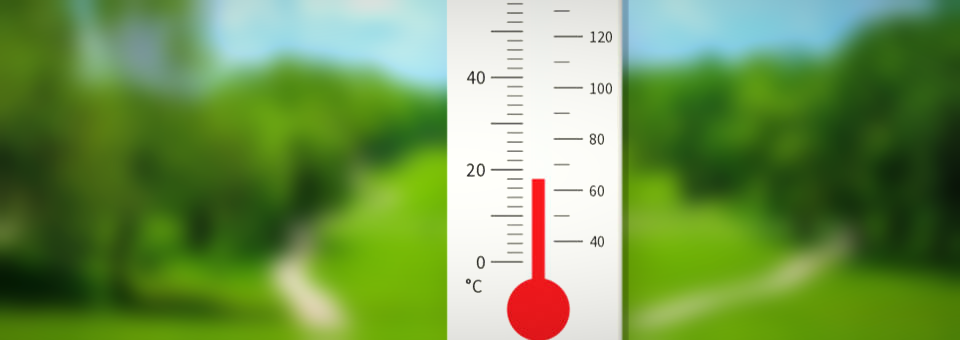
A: 18°C
